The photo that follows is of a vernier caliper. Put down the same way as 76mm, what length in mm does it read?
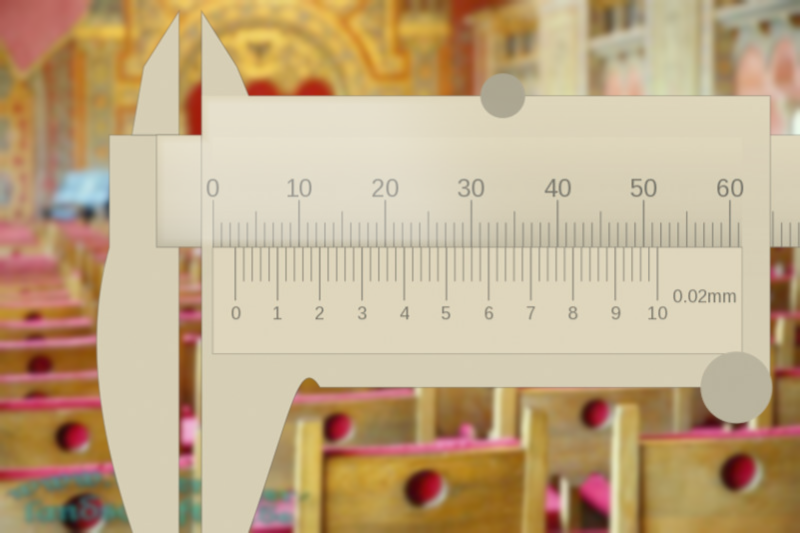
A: 2.6mm
